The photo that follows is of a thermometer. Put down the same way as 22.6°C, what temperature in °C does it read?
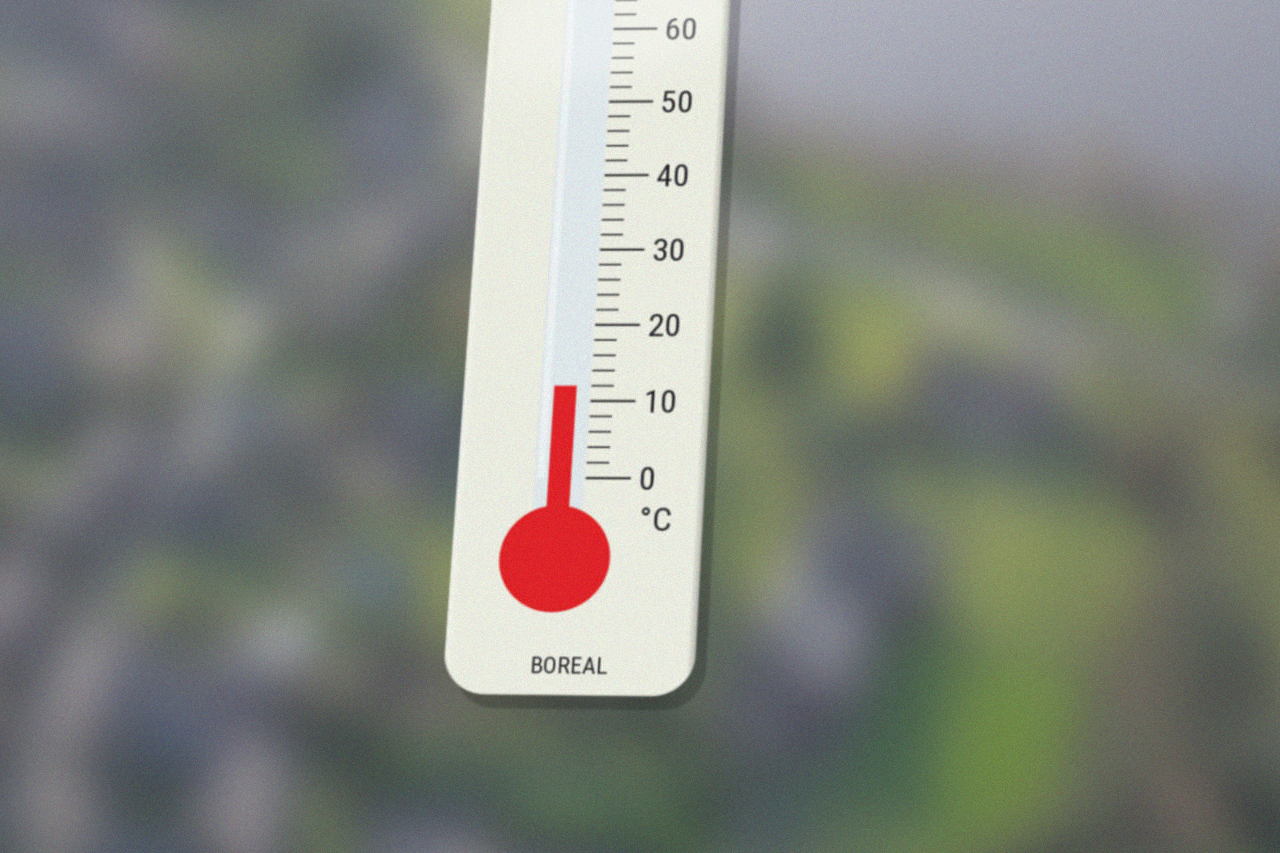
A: 12°C
